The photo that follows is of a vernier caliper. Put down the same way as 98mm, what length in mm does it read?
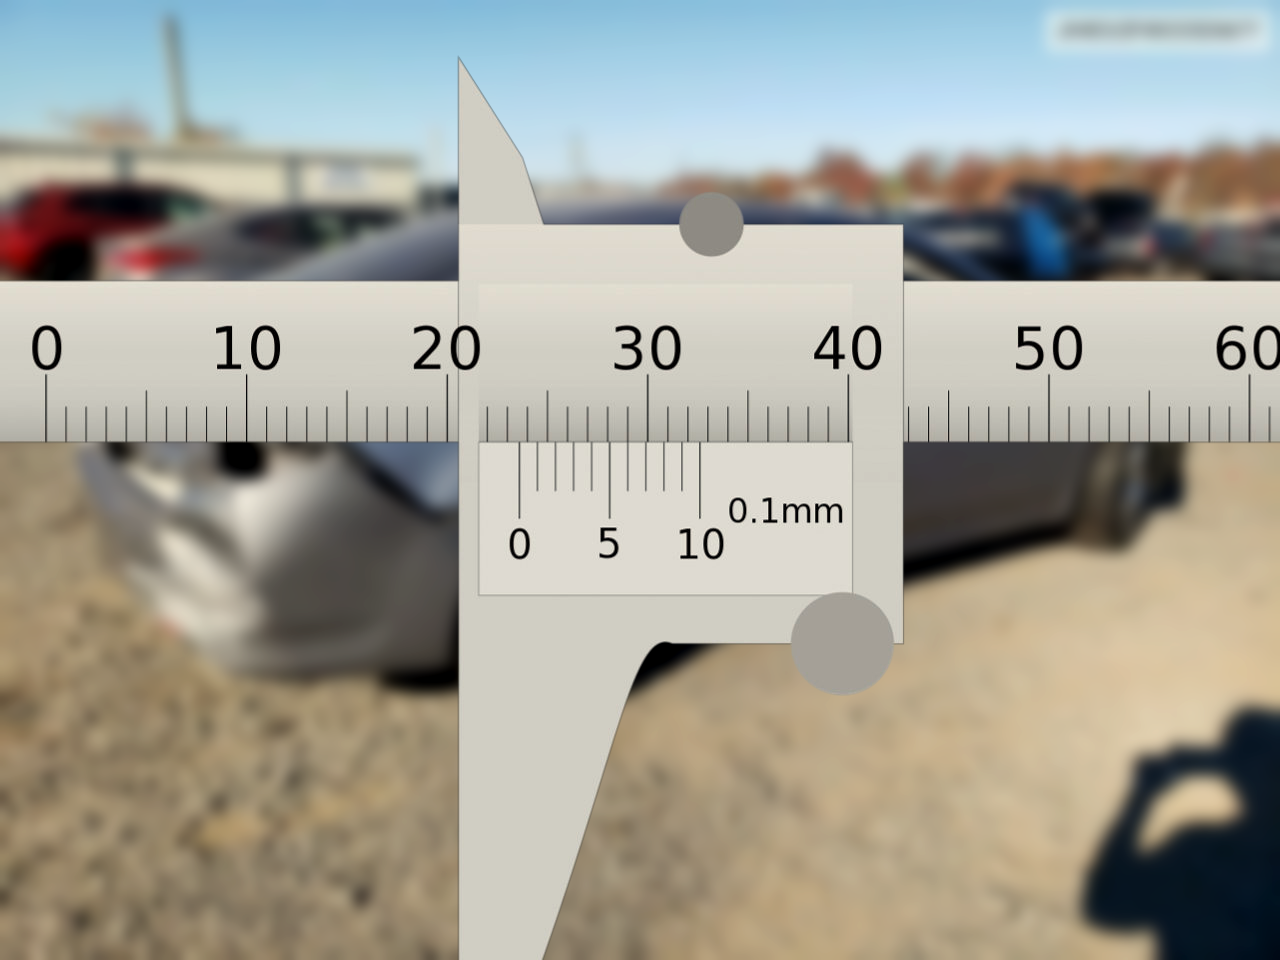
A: 23.6mm
